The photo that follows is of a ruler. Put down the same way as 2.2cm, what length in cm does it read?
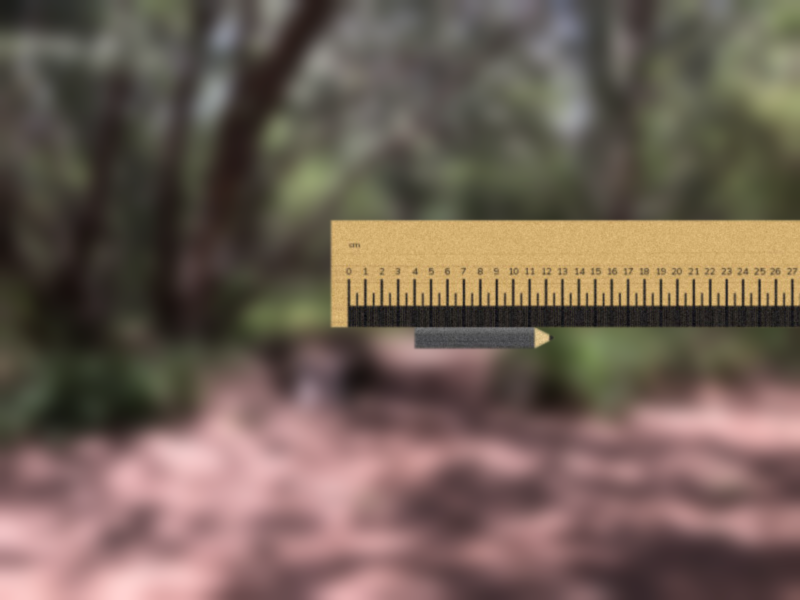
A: 8.5cm
